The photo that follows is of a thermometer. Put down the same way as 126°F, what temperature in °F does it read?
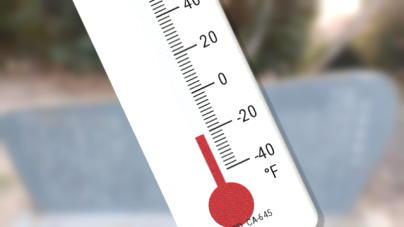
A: -20°F
